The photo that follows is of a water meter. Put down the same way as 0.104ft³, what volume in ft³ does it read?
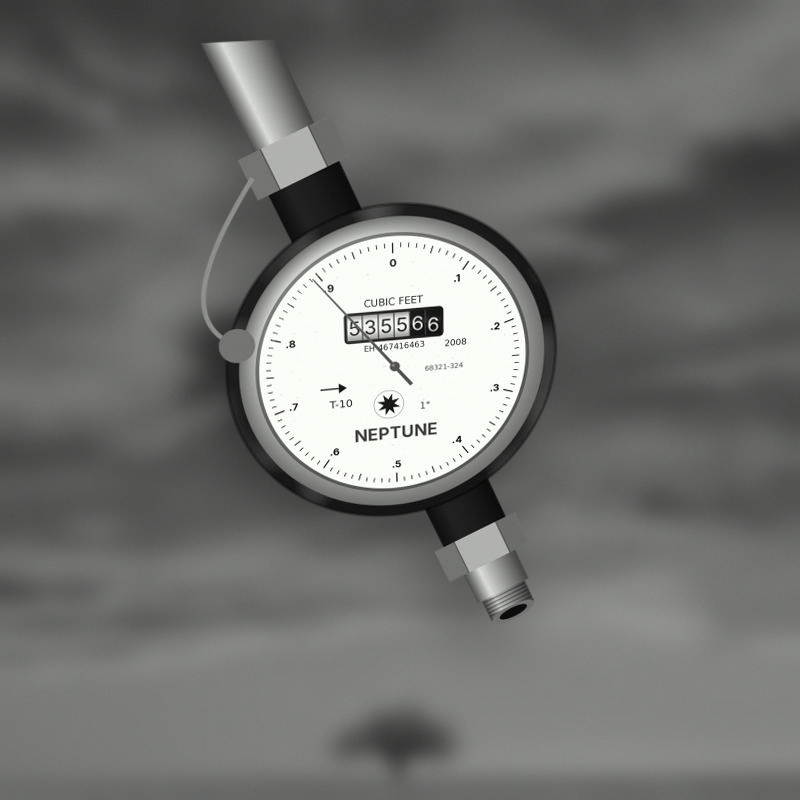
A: 535565.89ft³
